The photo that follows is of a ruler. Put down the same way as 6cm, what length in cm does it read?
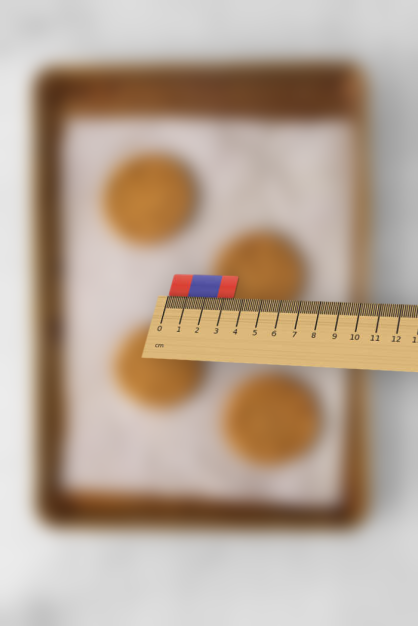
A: 3.5cm
